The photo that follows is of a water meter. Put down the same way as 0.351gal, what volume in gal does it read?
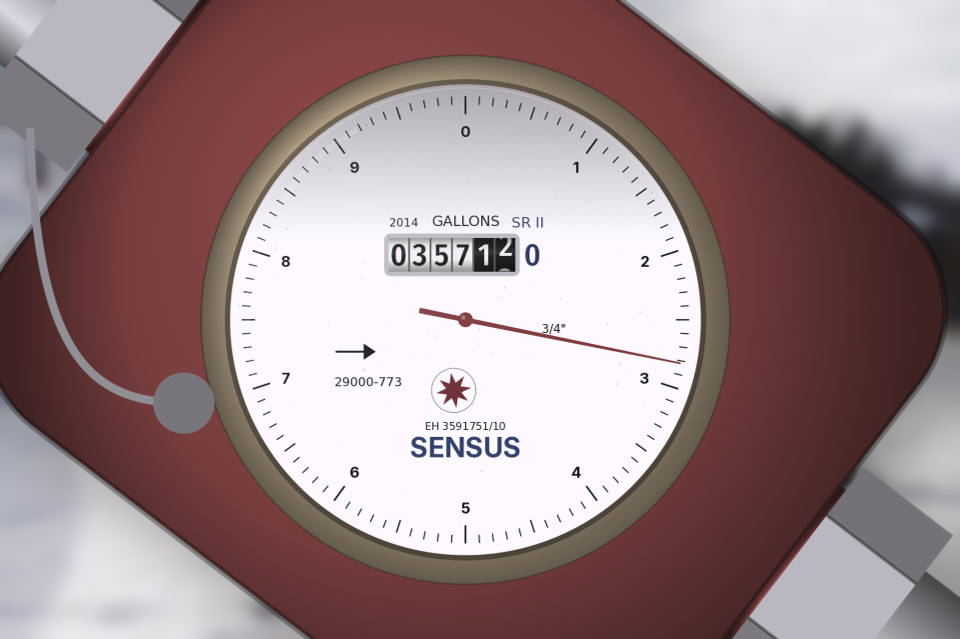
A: 357122.8gal
